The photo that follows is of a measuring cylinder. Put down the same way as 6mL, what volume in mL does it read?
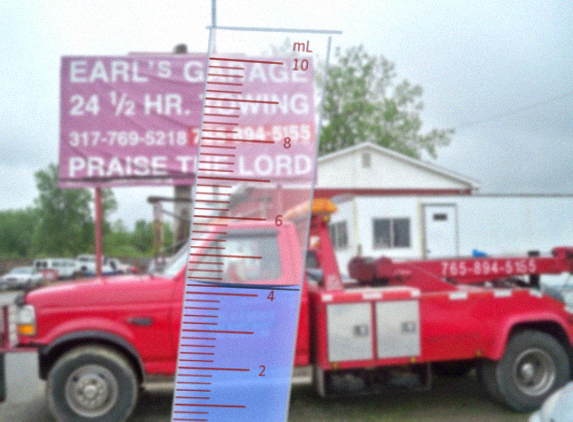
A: 4.2mL
